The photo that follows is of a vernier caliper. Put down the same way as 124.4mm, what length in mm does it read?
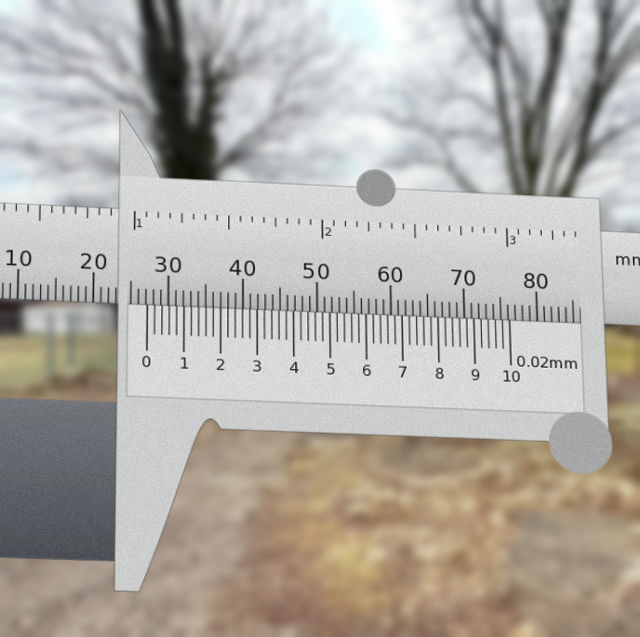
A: 27.2mm
